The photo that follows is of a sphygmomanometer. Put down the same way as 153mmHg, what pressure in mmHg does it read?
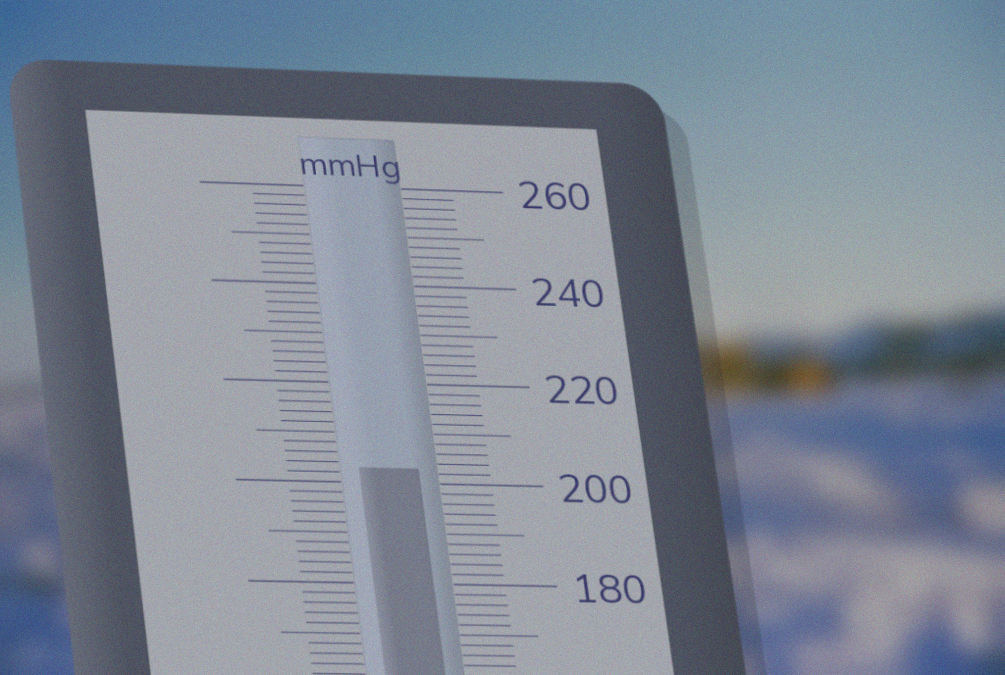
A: 203mmHg
